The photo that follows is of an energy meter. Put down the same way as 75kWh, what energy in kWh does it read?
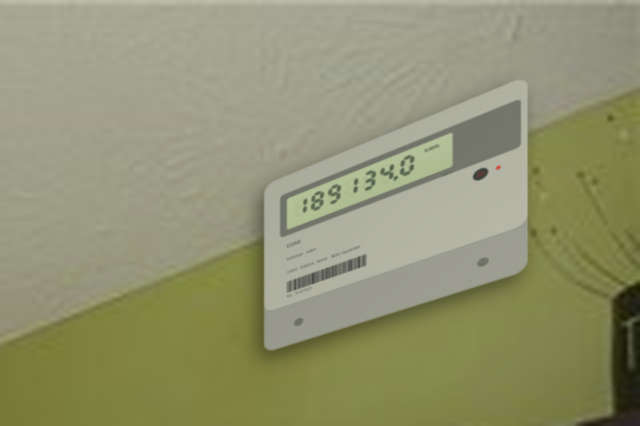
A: 189134.0kWh
